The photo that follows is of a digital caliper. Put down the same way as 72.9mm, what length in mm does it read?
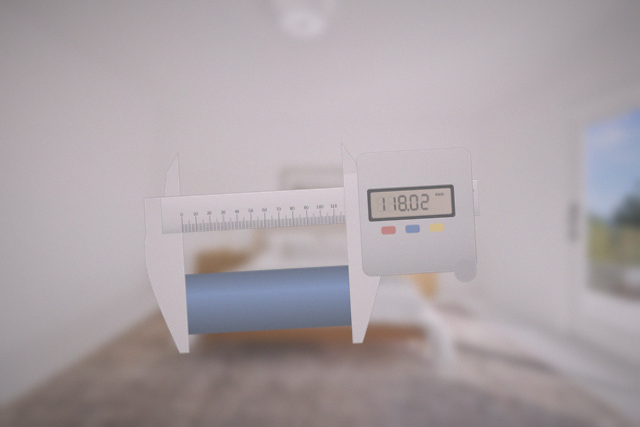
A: 118.02mm
